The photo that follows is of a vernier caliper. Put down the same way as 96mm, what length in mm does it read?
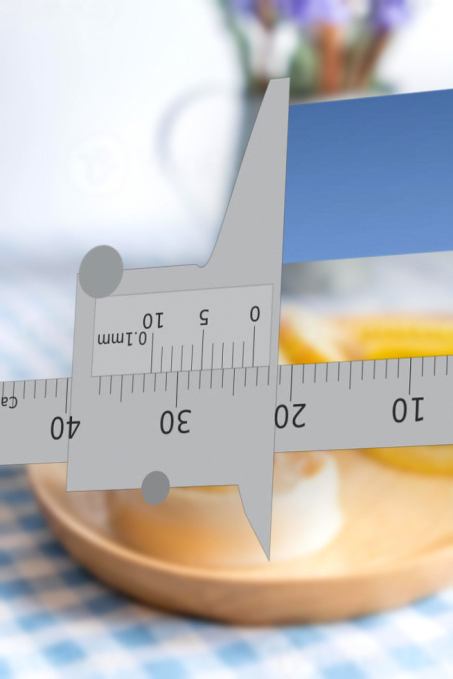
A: 23.4mm
